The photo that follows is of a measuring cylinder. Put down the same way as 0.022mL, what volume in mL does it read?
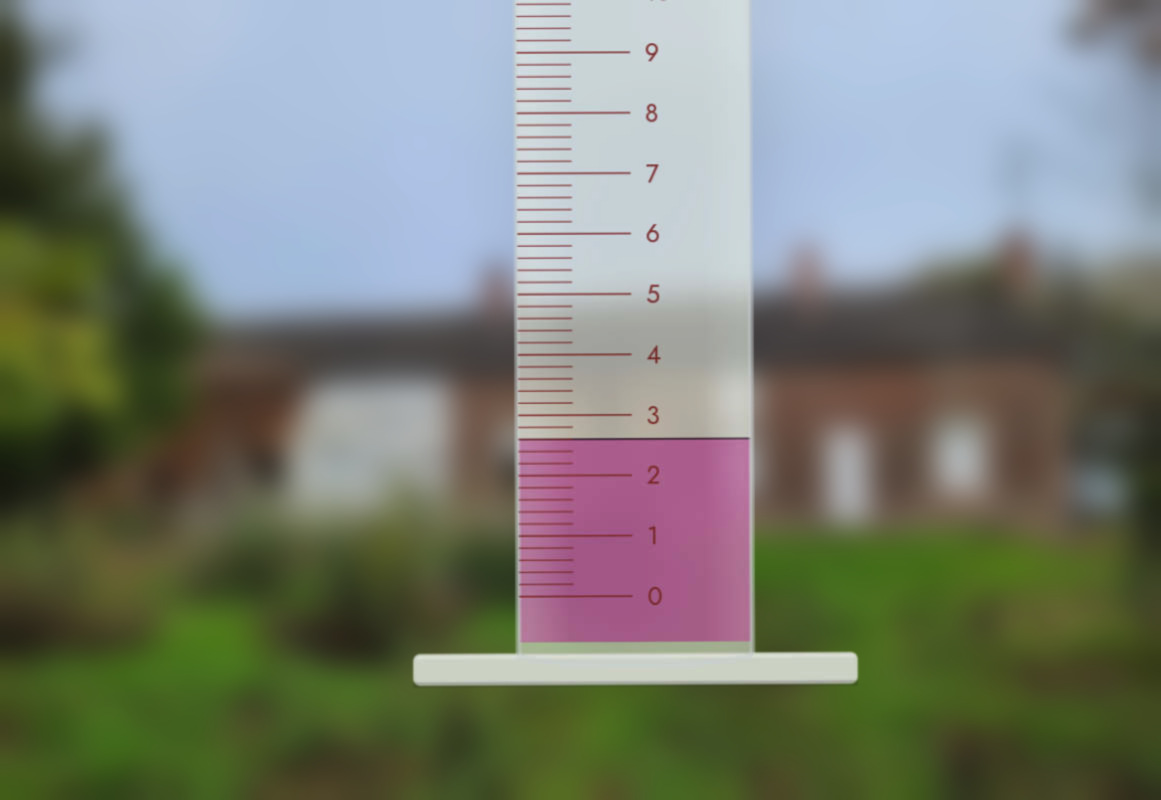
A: 2.6mL
